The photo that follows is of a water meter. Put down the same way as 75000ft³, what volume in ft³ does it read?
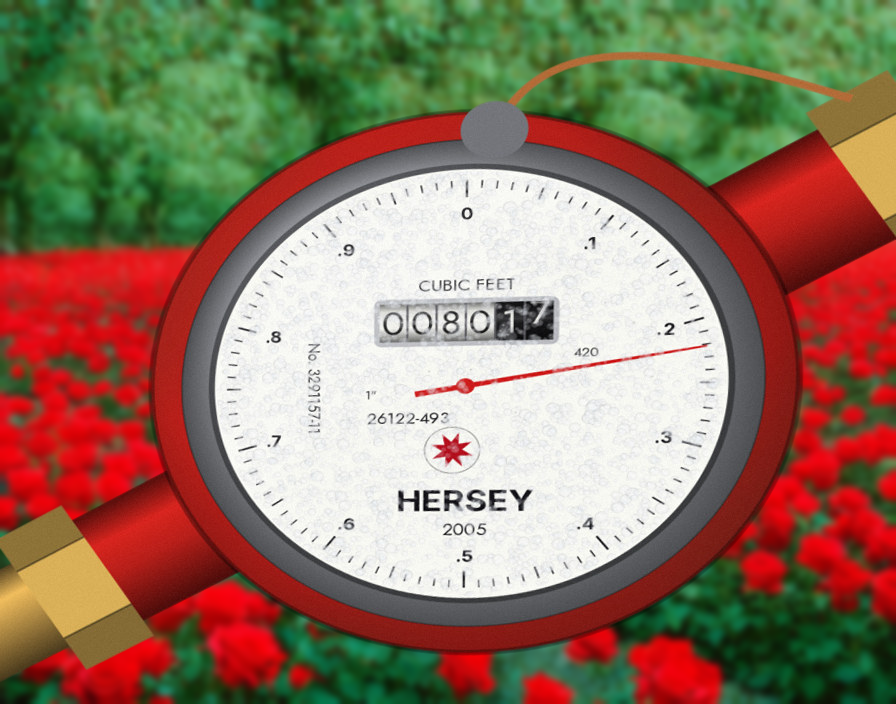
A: 8017.22ft³
